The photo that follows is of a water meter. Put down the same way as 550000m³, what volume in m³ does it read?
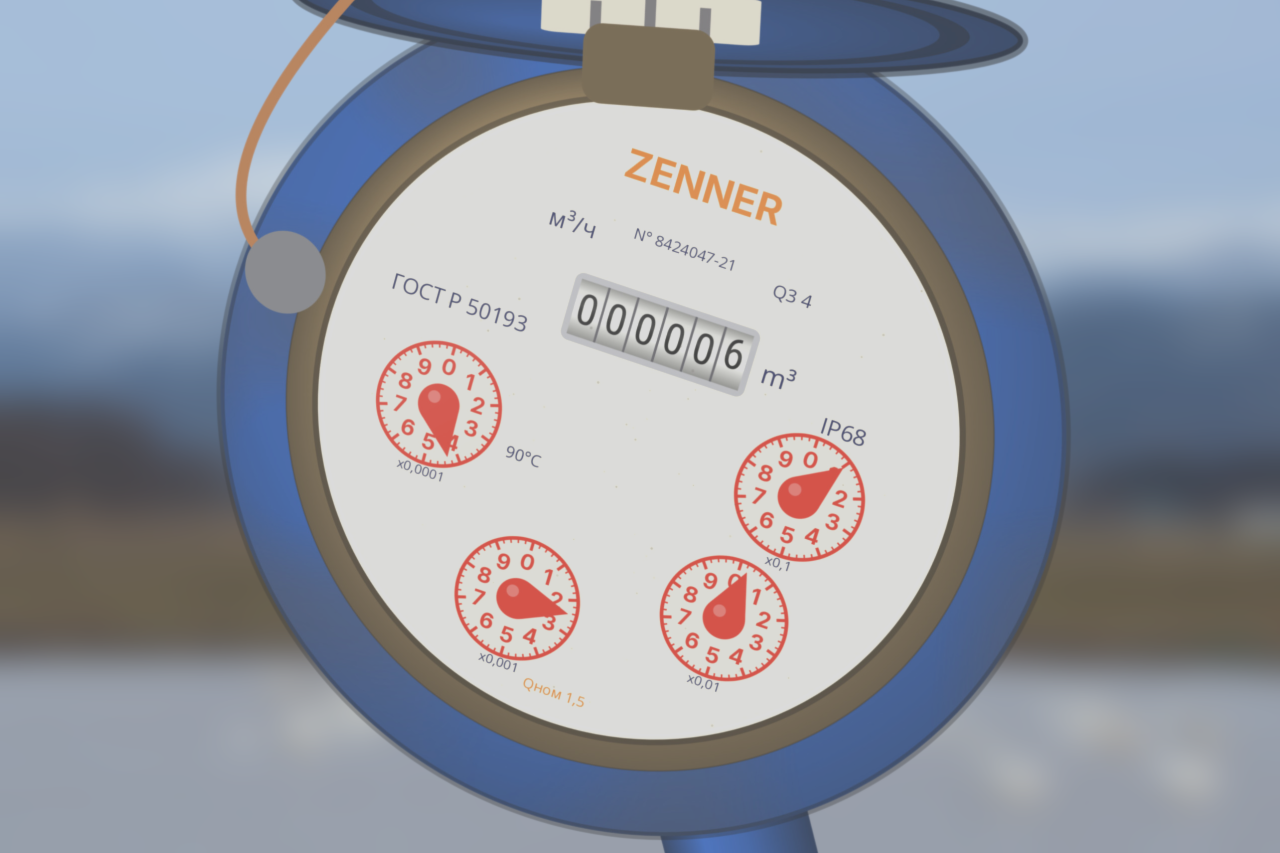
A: 6.1024m³
